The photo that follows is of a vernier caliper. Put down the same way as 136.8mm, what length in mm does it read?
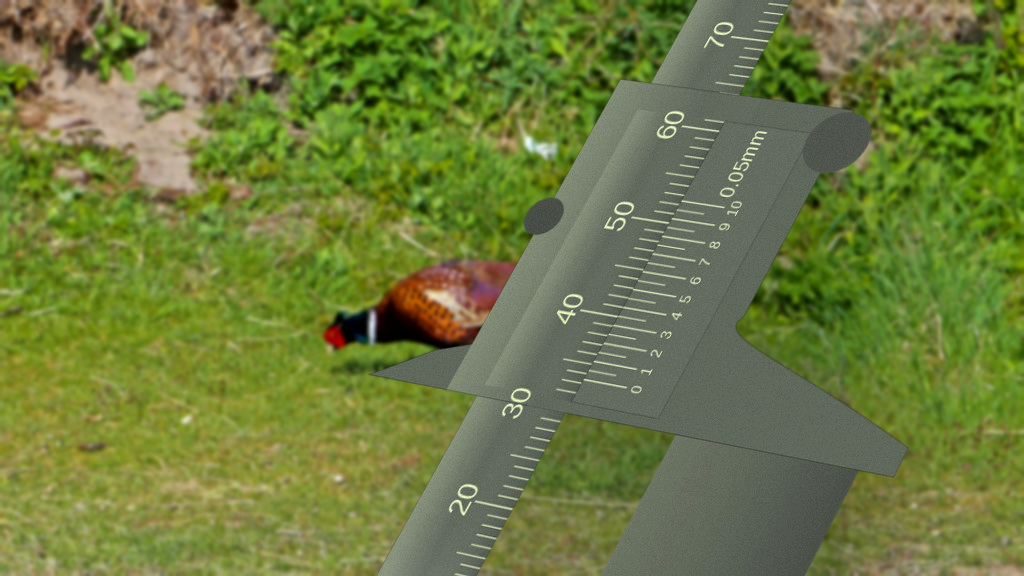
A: 33.4mm
